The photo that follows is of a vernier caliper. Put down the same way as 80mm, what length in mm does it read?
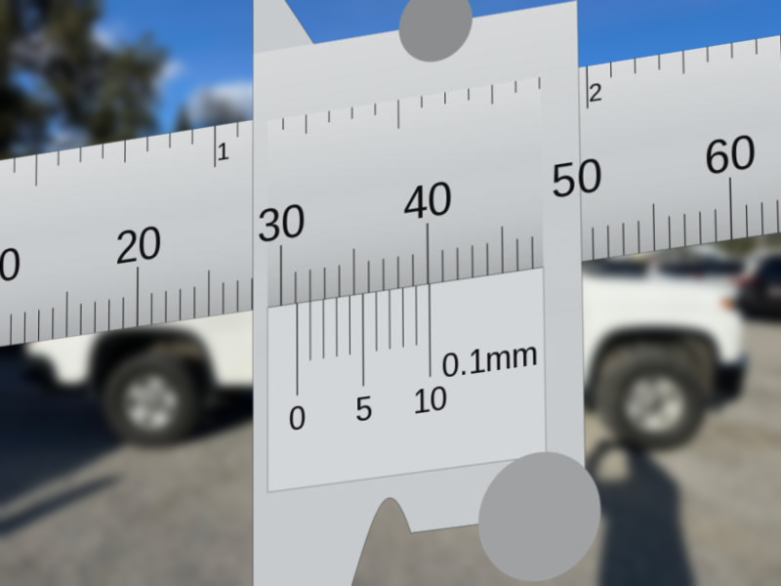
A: 31.1mm
